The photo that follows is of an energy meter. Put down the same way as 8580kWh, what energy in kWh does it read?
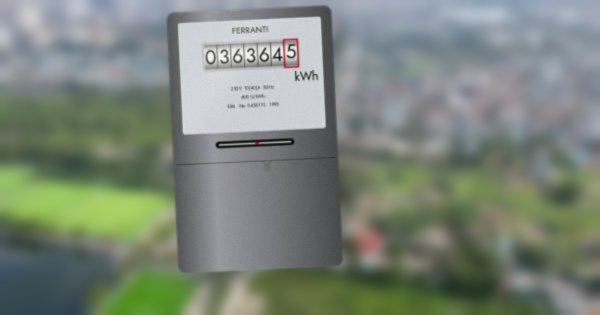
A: 36364.5kWh
